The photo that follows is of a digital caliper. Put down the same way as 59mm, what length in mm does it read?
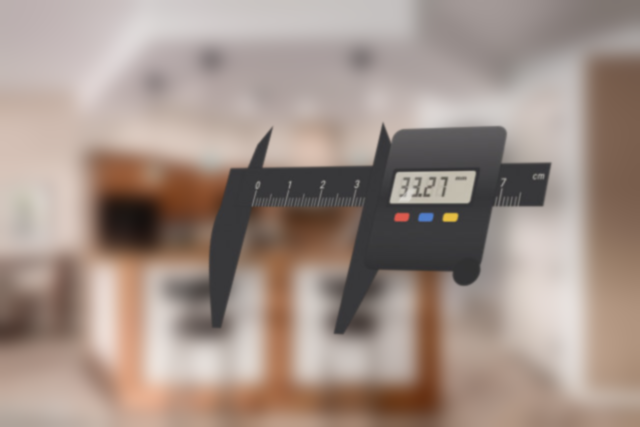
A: 33.27mm
